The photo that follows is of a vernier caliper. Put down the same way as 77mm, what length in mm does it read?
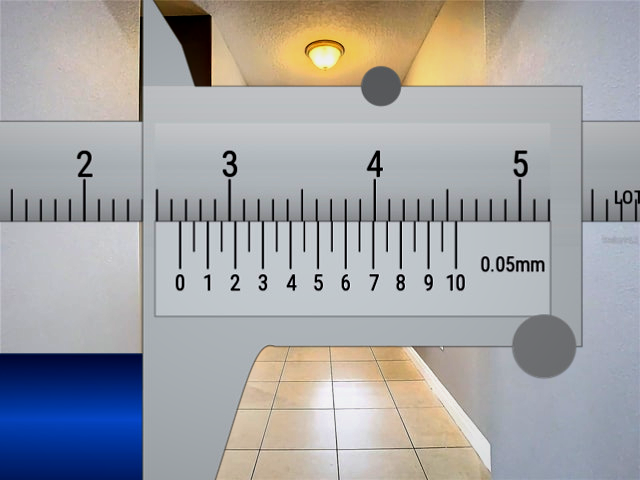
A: 26.6mm
